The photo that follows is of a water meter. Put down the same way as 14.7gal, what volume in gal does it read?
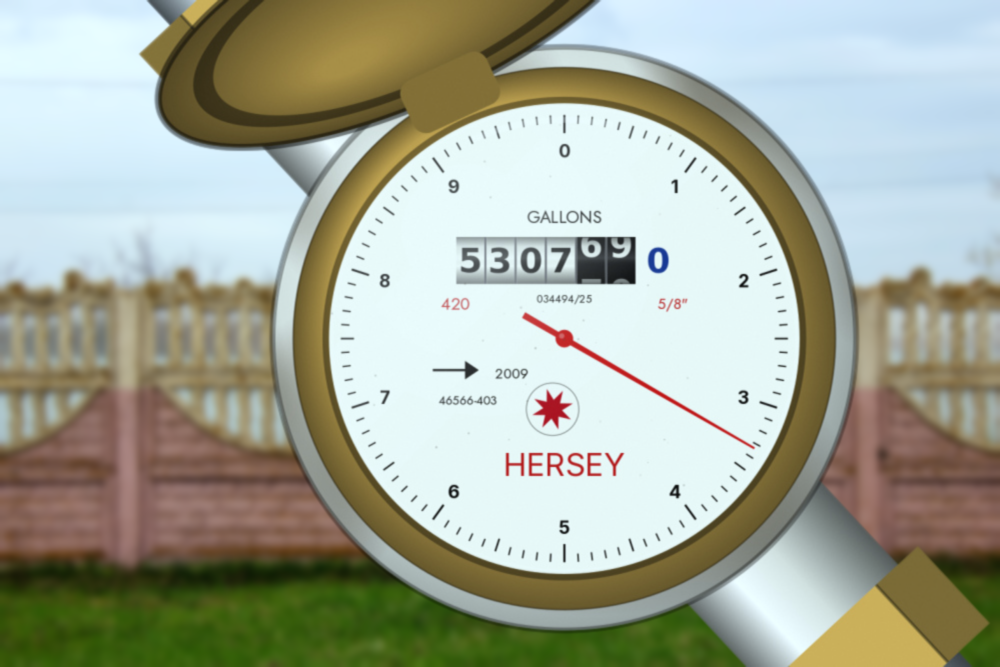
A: 5307693.3gal
